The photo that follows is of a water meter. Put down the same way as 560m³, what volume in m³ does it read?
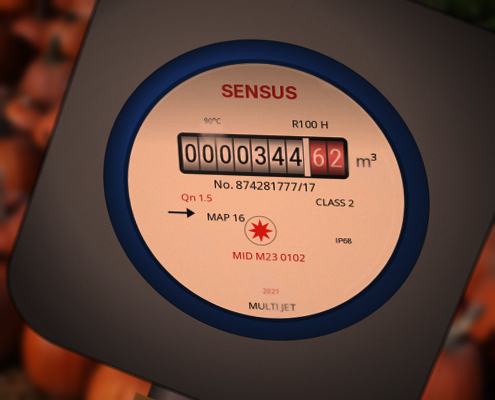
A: 344.62m³
